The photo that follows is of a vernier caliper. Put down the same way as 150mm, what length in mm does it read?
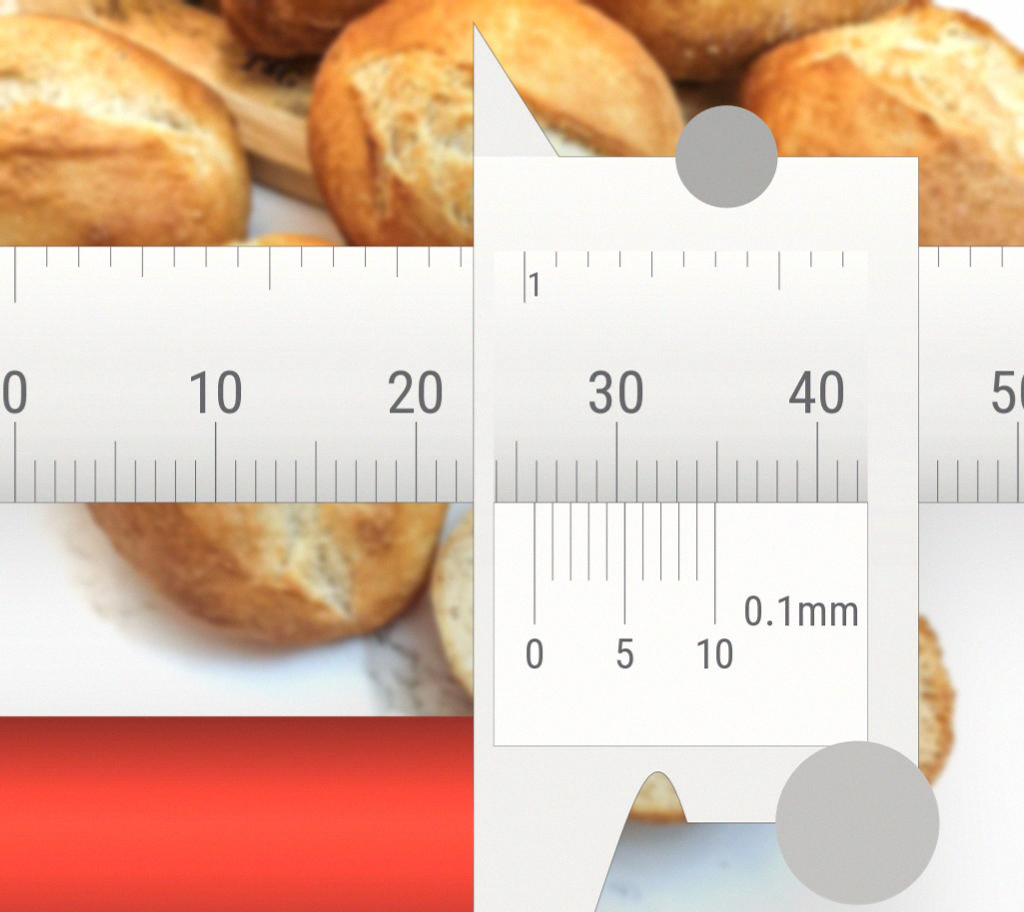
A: 25.9mm
